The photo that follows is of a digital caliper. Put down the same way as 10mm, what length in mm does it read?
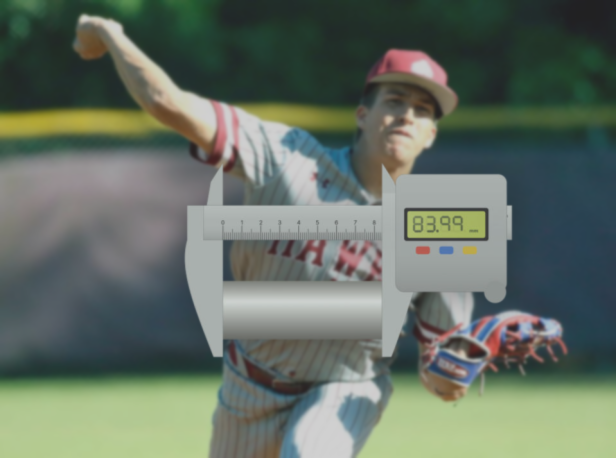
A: 83.99mm
